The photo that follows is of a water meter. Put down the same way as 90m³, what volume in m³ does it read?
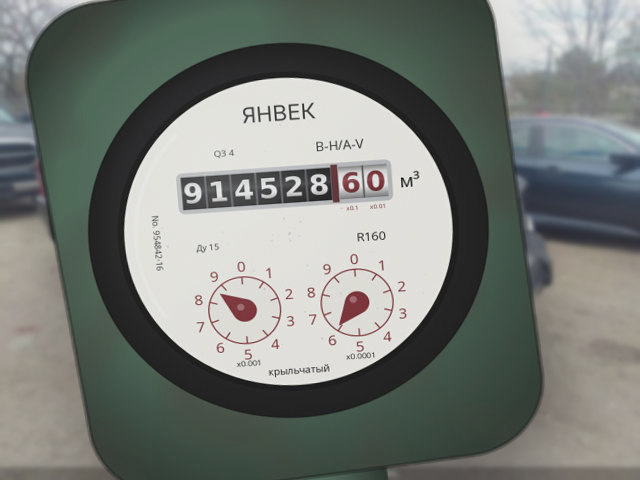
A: 914528.6086m³
